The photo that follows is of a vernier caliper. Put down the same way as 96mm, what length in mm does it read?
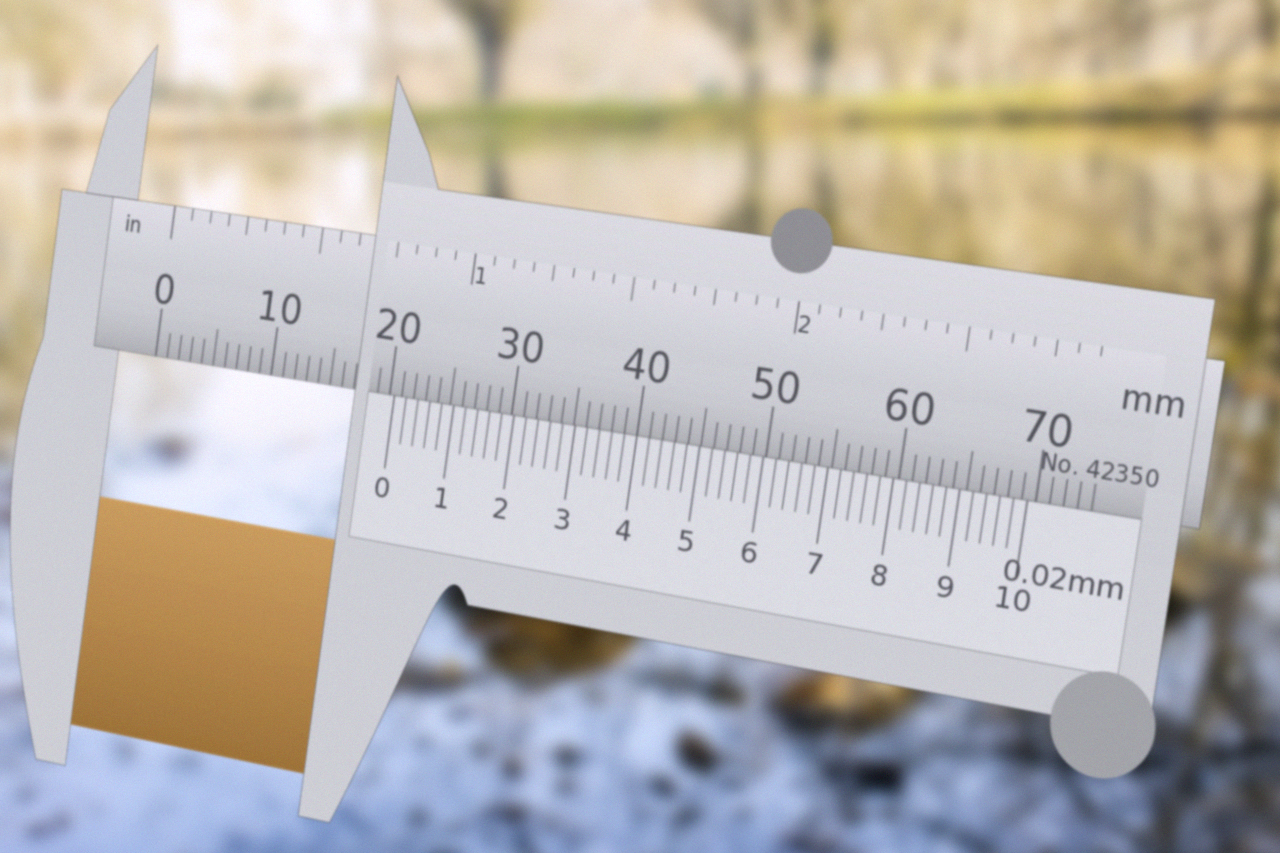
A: 20.4mm
